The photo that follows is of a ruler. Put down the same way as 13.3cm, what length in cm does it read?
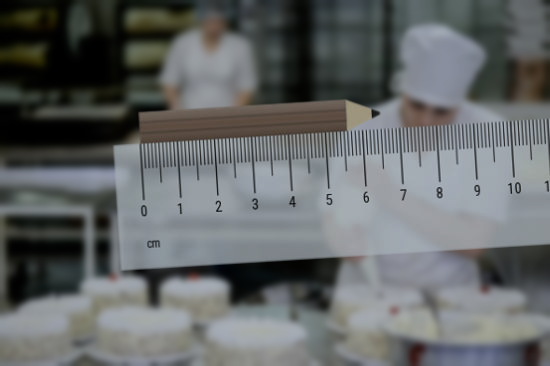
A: 6.5cm
